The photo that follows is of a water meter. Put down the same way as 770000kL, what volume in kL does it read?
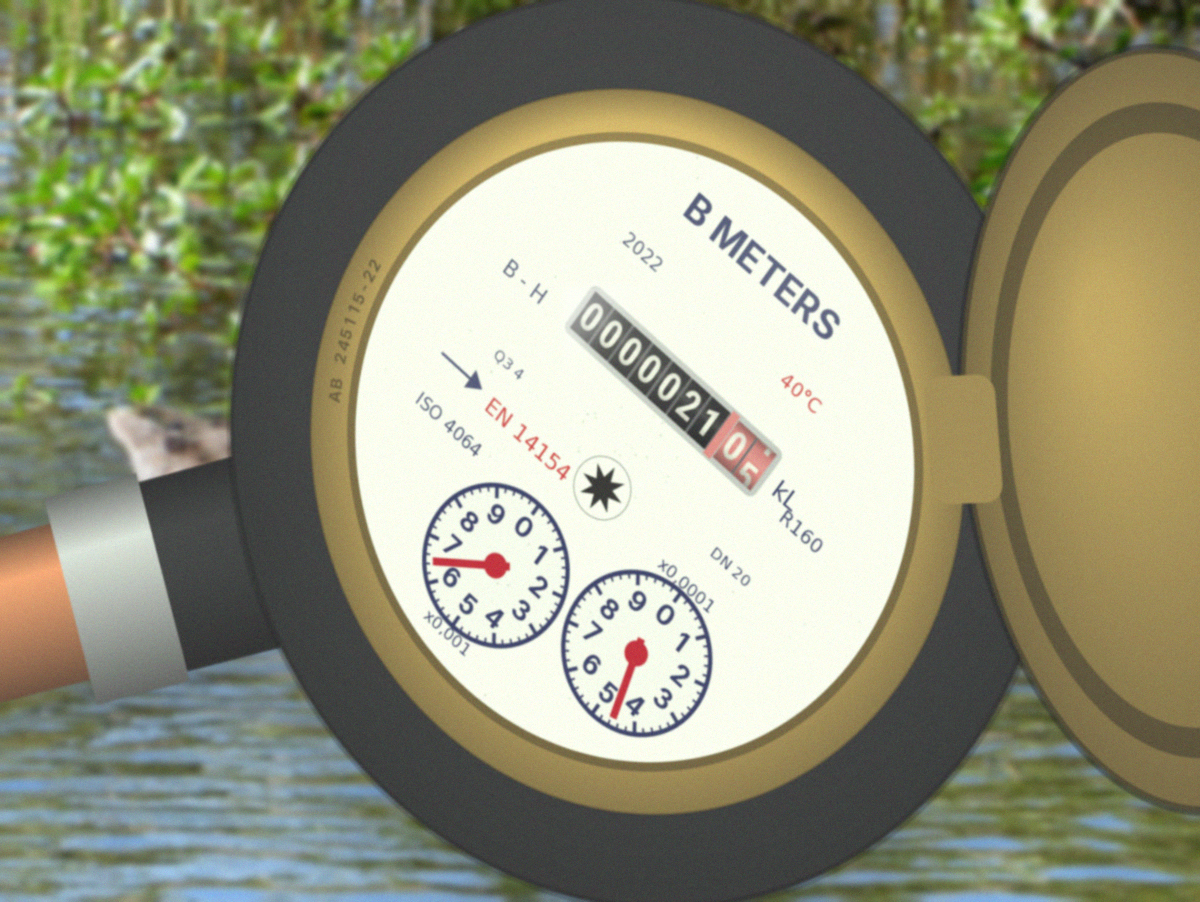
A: 21.0464kL
